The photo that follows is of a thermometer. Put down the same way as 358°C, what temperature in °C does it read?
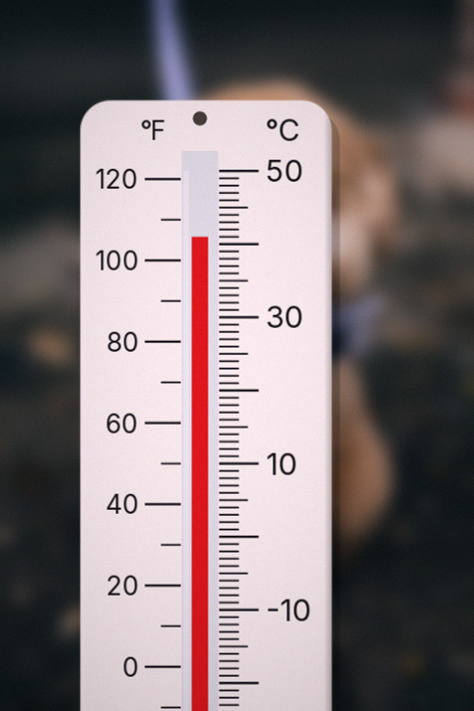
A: 41°C
